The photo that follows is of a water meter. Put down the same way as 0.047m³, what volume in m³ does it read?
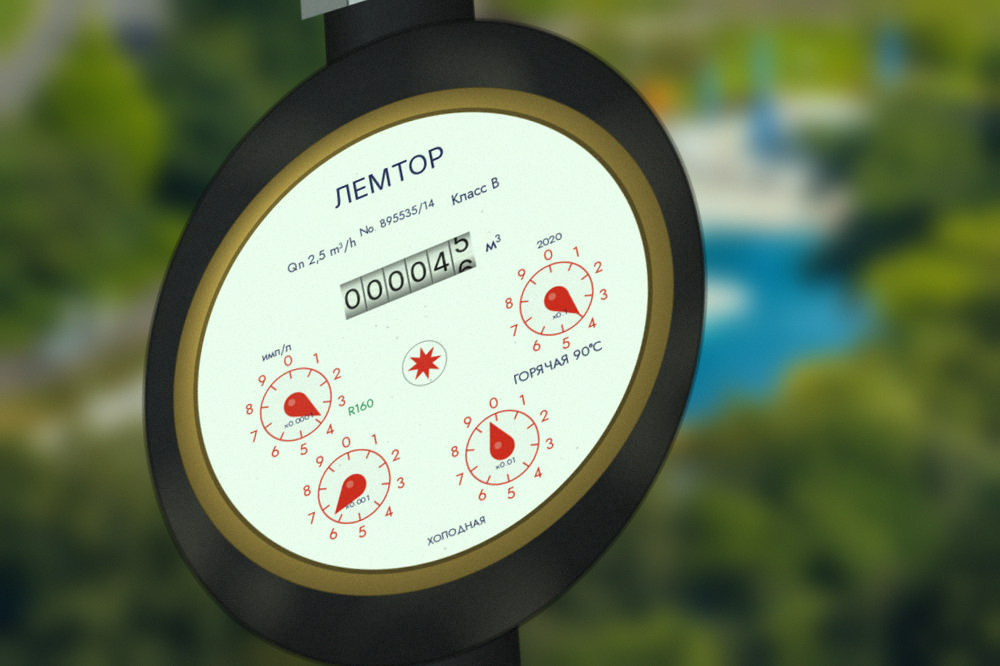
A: 45.3963m³
